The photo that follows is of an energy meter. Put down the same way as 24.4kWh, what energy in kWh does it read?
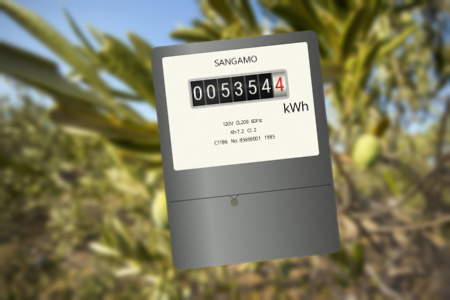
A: 5354.4kWh
